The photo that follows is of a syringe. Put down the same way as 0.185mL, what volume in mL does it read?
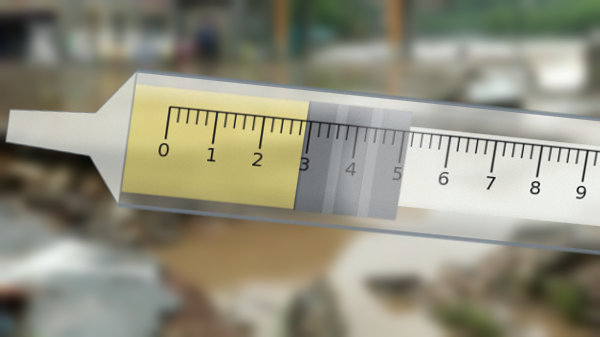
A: 2.9mL
